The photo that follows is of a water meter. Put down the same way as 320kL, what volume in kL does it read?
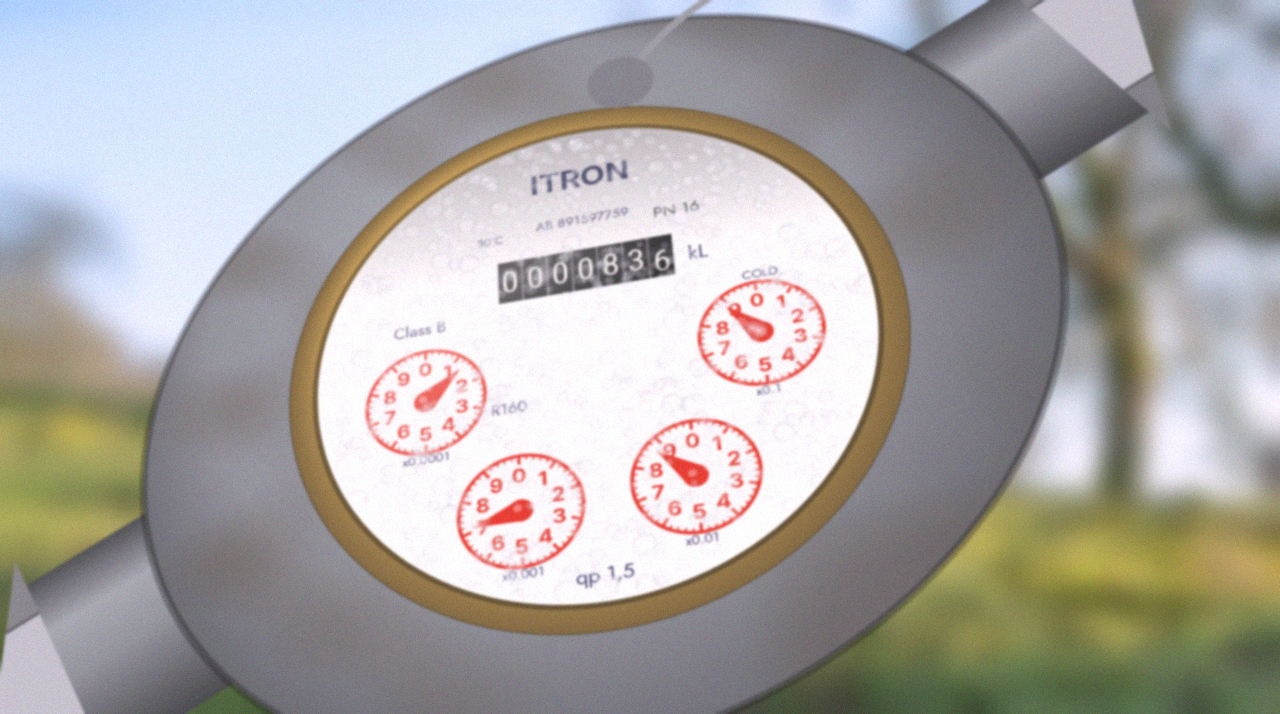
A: 835.8871kL
